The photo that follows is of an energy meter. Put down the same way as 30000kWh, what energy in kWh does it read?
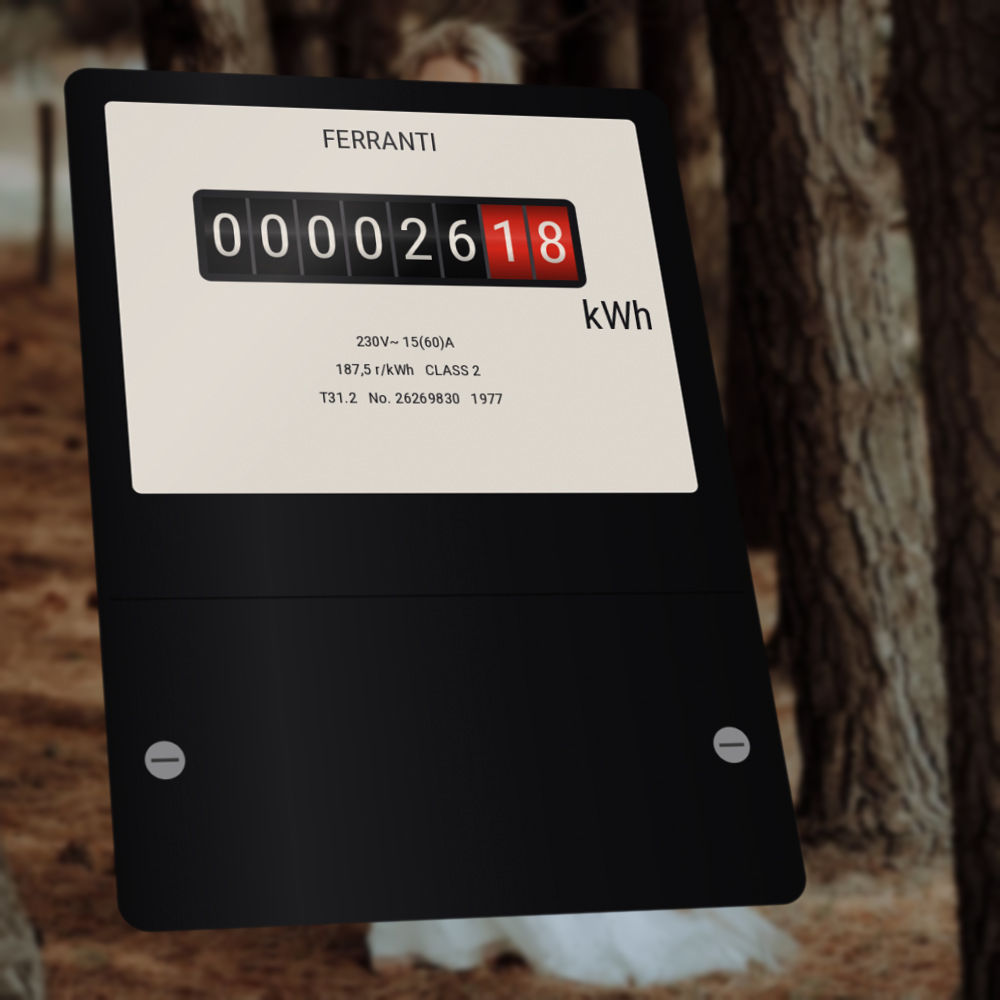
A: 26.18kWh
